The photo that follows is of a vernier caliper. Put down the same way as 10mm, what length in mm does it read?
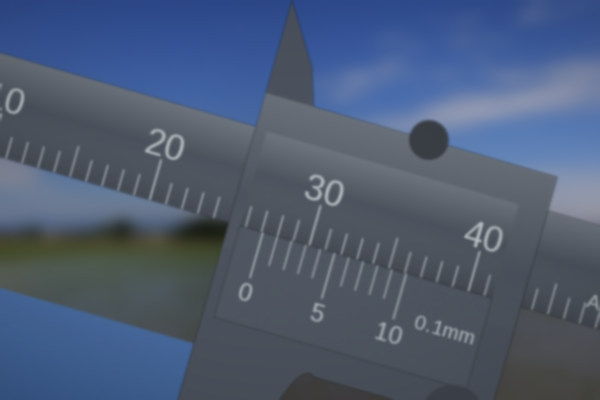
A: 27.1mm
